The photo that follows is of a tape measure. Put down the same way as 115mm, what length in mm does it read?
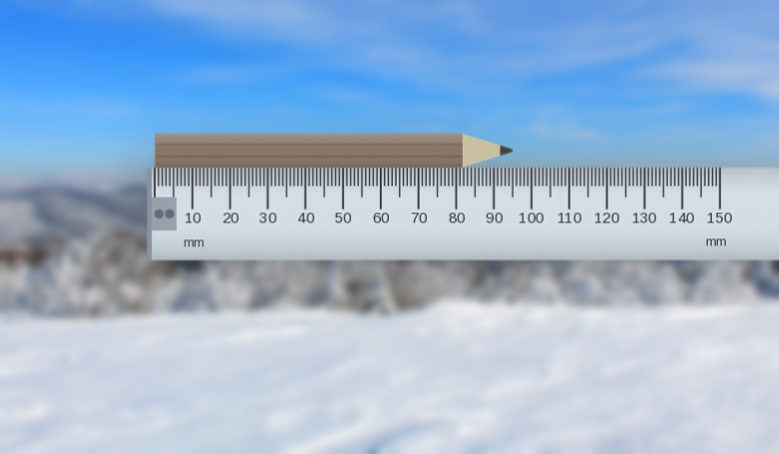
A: 95mm
